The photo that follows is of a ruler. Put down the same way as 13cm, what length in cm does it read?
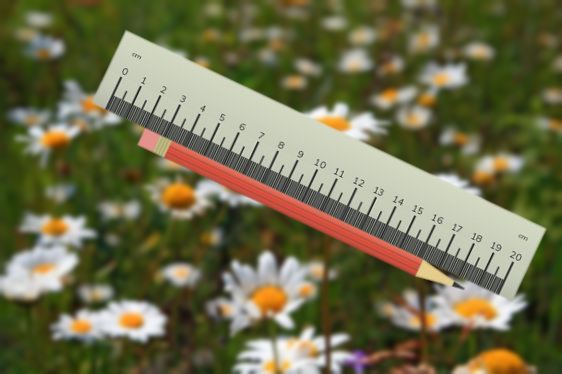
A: 16.5cm
